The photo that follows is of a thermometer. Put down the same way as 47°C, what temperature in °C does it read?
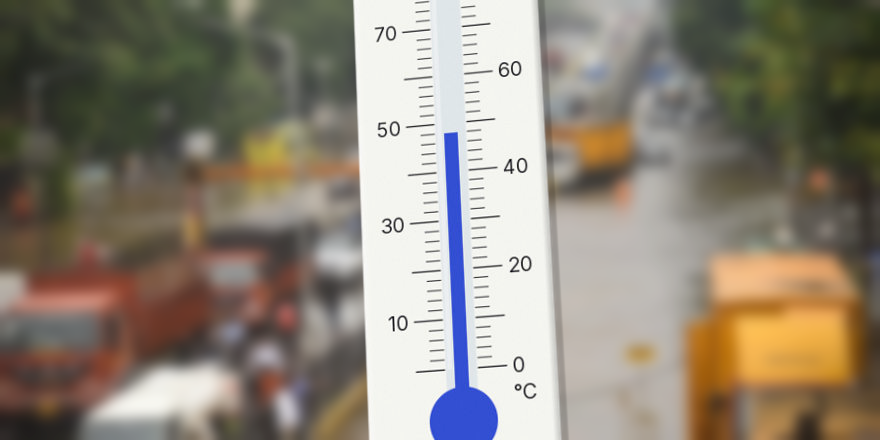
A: 48°C
